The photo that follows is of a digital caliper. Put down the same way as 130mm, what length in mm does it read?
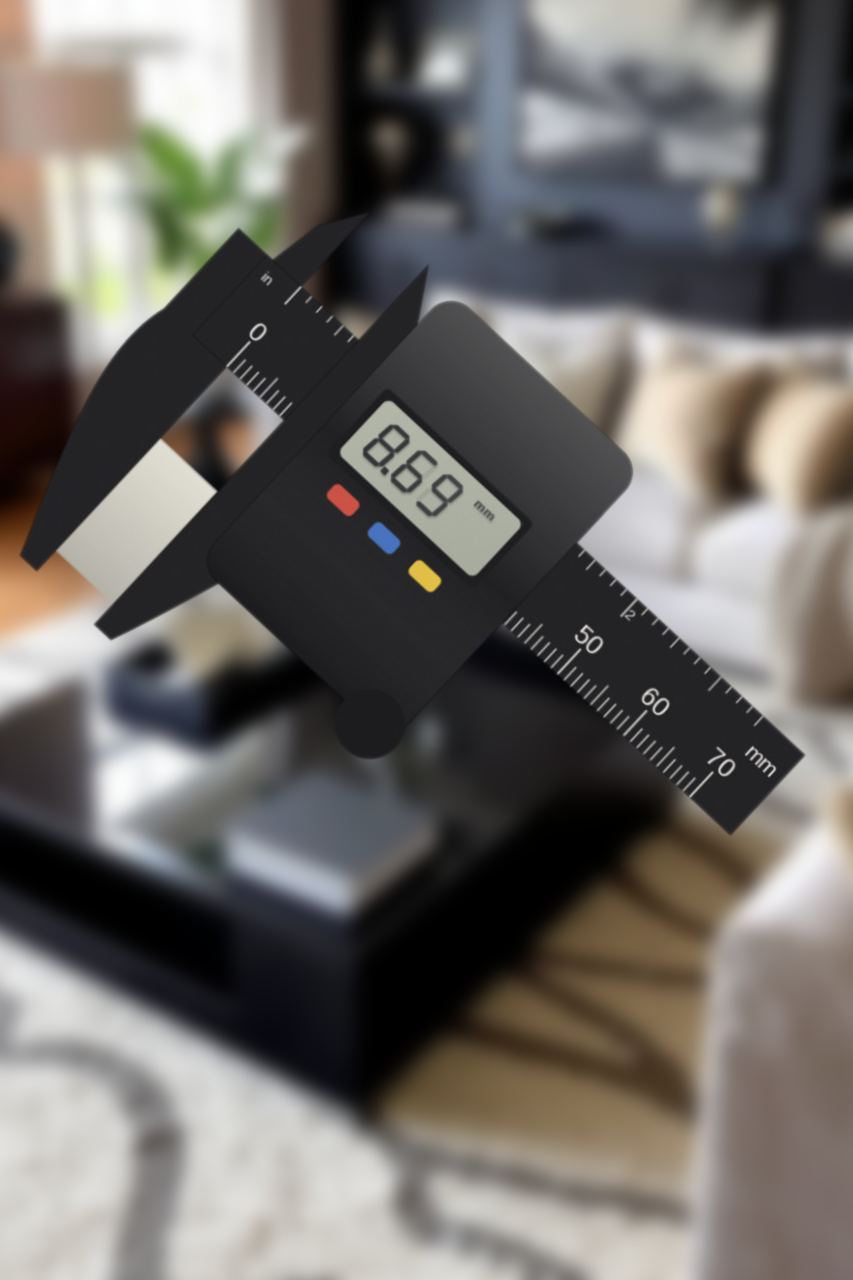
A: 8.69mm
